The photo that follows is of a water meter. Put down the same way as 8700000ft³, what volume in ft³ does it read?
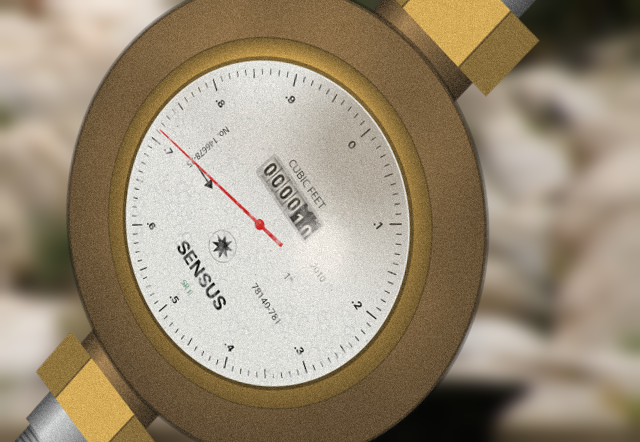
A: 9.71ft³
